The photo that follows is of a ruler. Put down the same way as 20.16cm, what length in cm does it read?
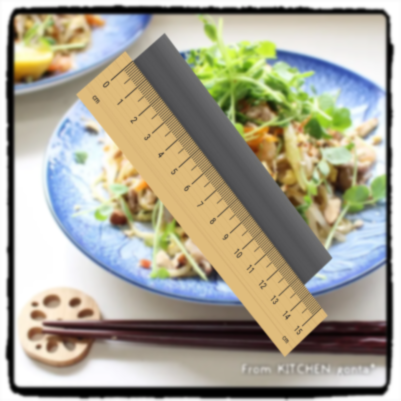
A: 13.5cm
